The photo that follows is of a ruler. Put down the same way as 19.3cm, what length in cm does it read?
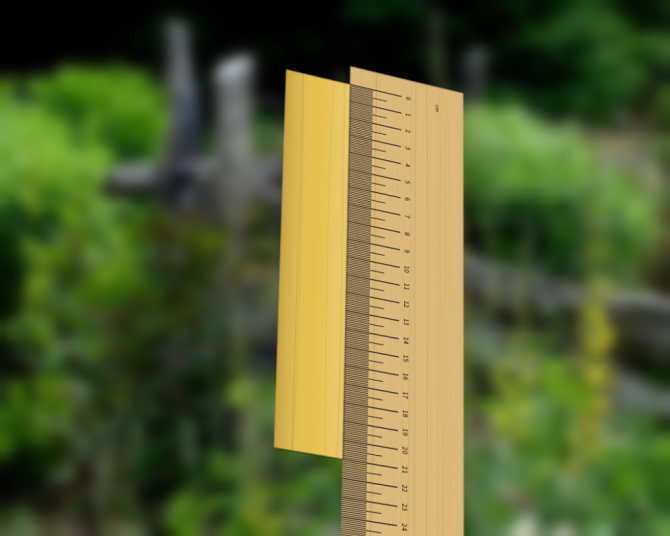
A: 21cm
